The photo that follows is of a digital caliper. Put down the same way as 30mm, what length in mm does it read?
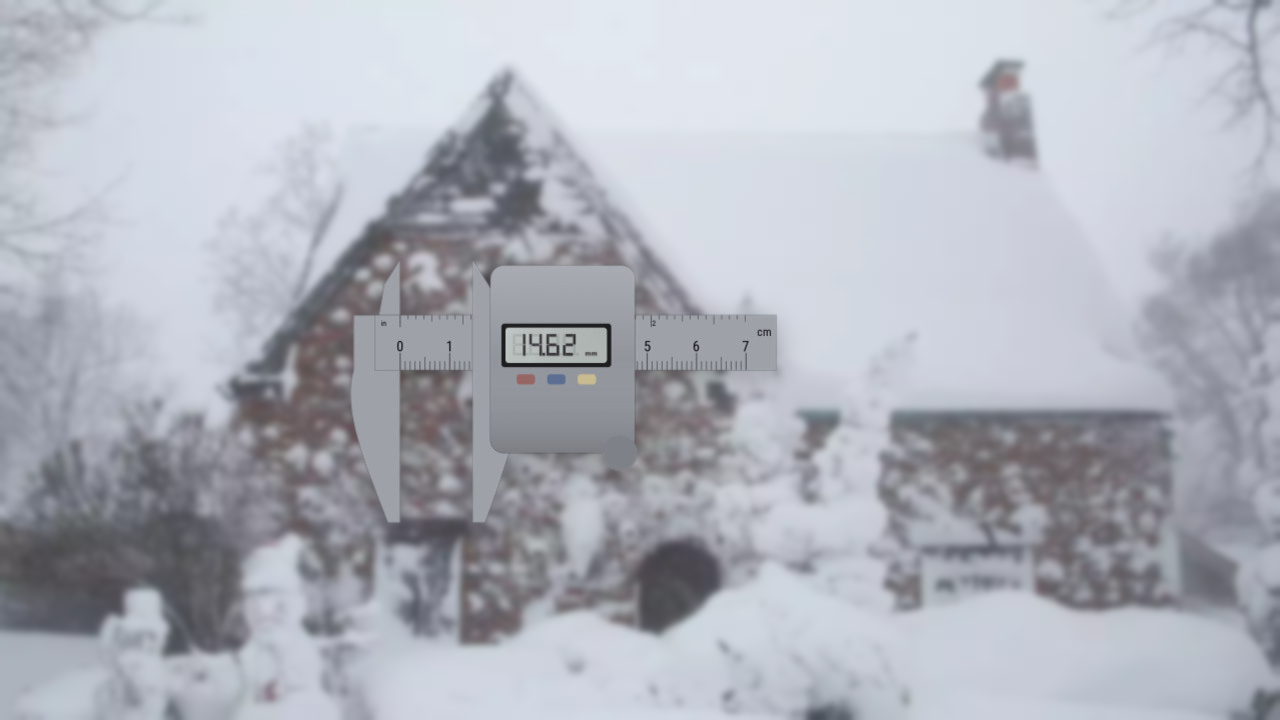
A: 14.62mm
